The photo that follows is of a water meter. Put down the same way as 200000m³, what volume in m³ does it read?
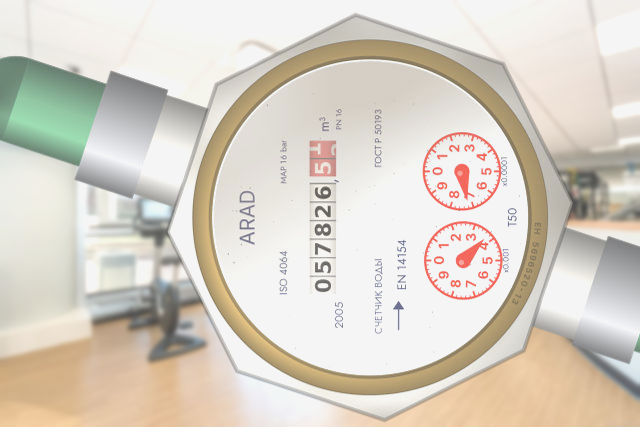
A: 57826.5137m³
